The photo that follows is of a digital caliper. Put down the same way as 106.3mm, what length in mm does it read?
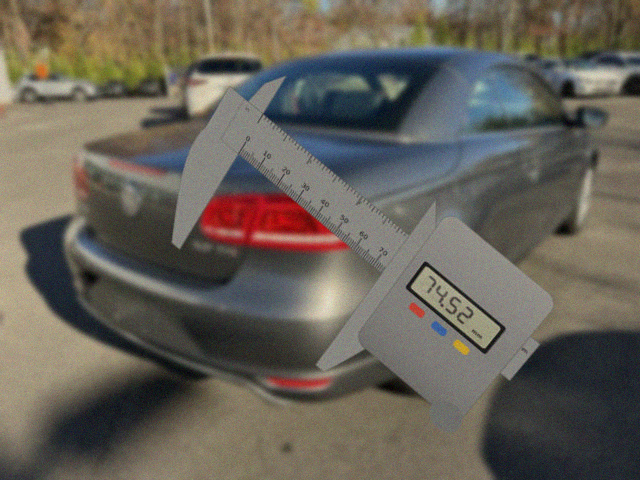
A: 74.52mm
